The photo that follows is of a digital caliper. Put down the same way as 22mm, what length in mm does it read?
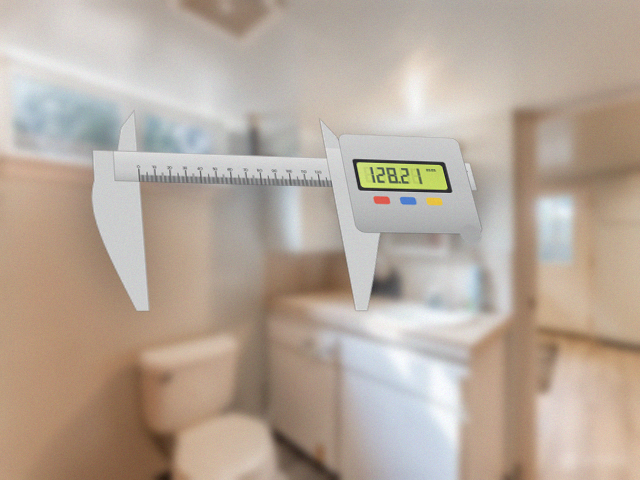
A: 128.21mm
